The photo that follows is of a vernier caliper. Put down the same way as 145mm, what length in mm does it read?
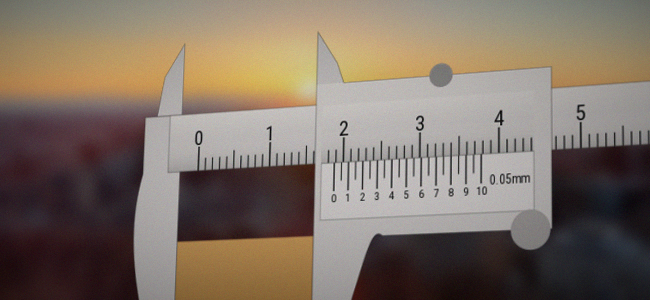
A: 18.8mm
